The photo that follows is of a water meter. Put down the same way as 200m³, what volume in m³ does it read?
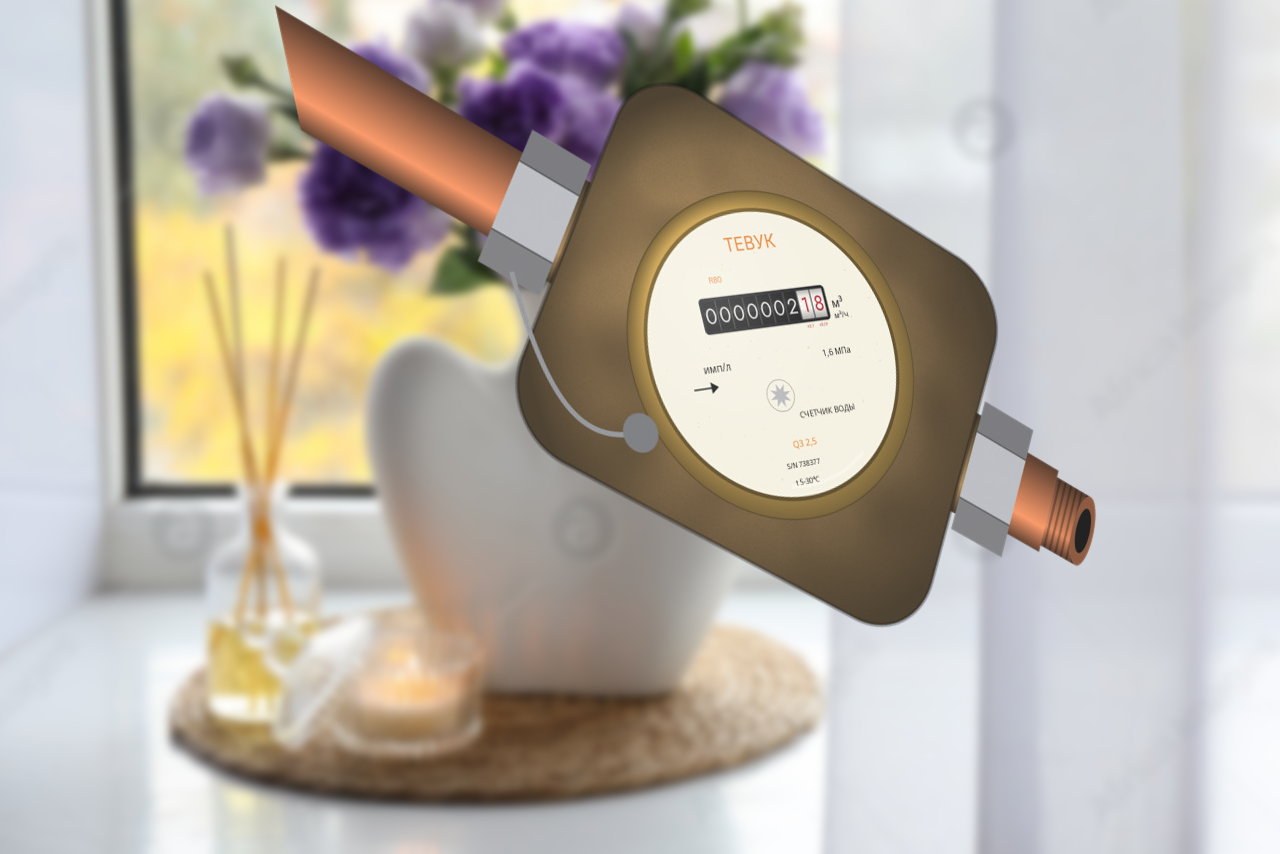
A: 2.18m³
